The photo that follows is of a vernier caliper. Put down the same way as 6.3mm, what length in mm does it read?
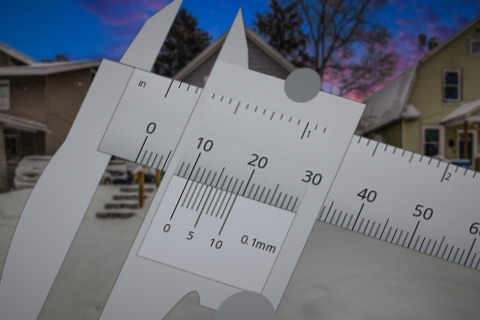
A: 10.0mm
